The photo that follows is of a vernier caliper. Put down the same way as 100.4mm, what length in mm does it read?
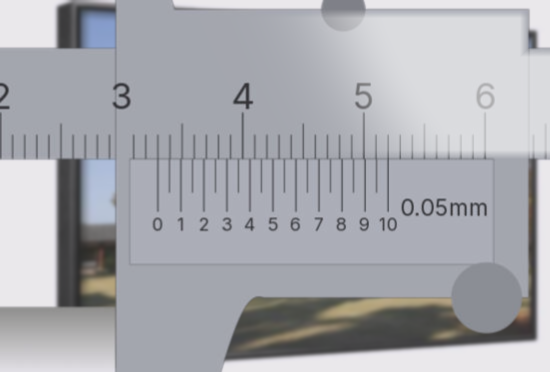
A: 33.0mm
